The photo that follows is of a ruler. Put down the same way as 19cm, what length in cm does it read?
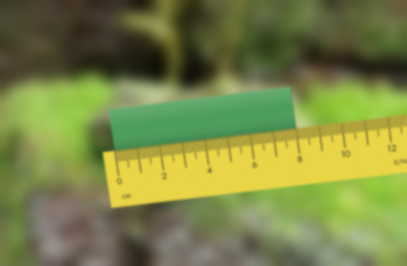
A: 8cm
